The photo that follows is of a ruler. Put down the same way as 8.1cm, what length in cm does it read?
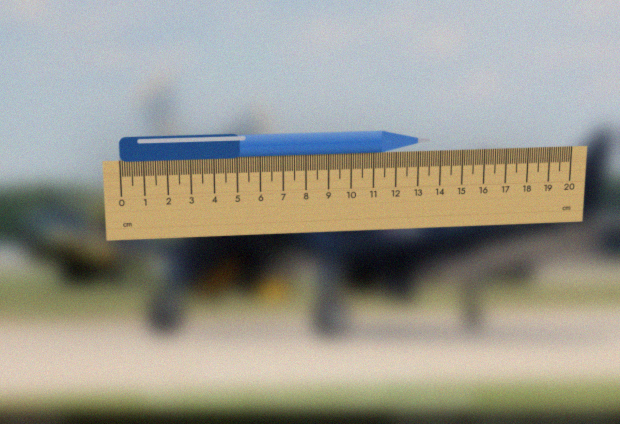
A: 13.5cm
